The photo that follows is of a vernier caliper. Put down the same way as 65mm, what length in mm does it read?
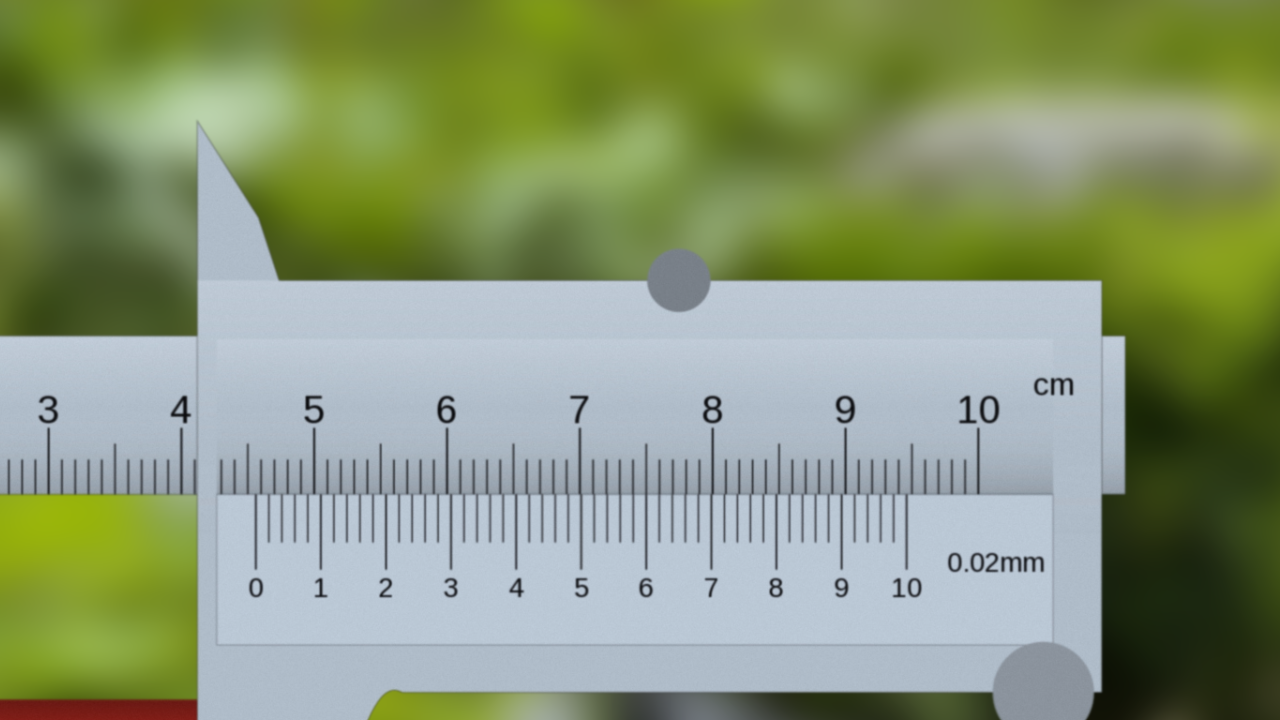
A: 45.6mm
